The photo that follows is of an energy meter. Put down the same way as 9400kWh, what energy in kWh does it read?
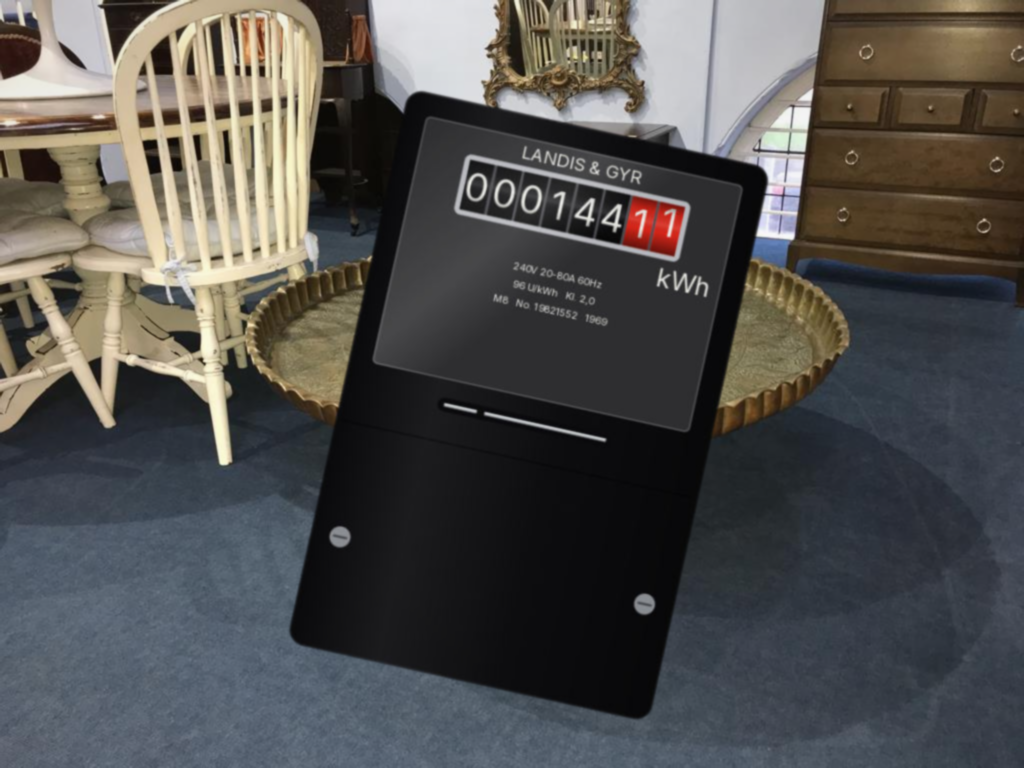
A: 144.11kWh
